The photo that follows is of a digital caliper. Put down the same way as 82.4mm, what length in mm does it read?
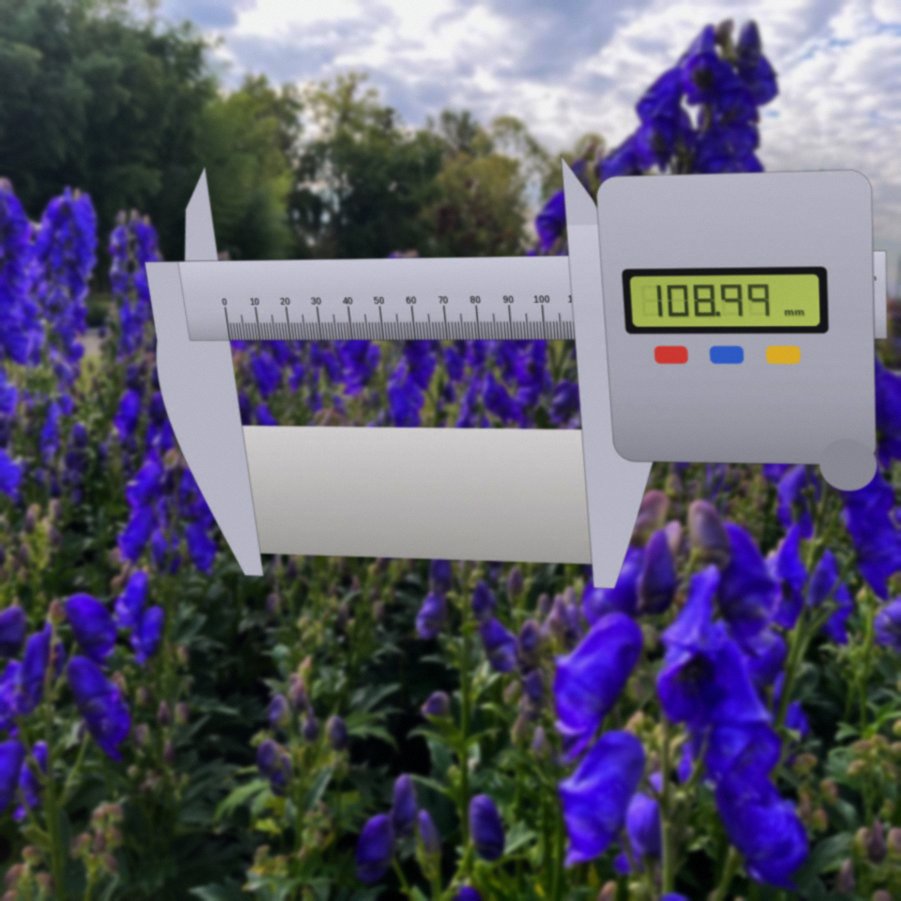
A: 108.99mm
